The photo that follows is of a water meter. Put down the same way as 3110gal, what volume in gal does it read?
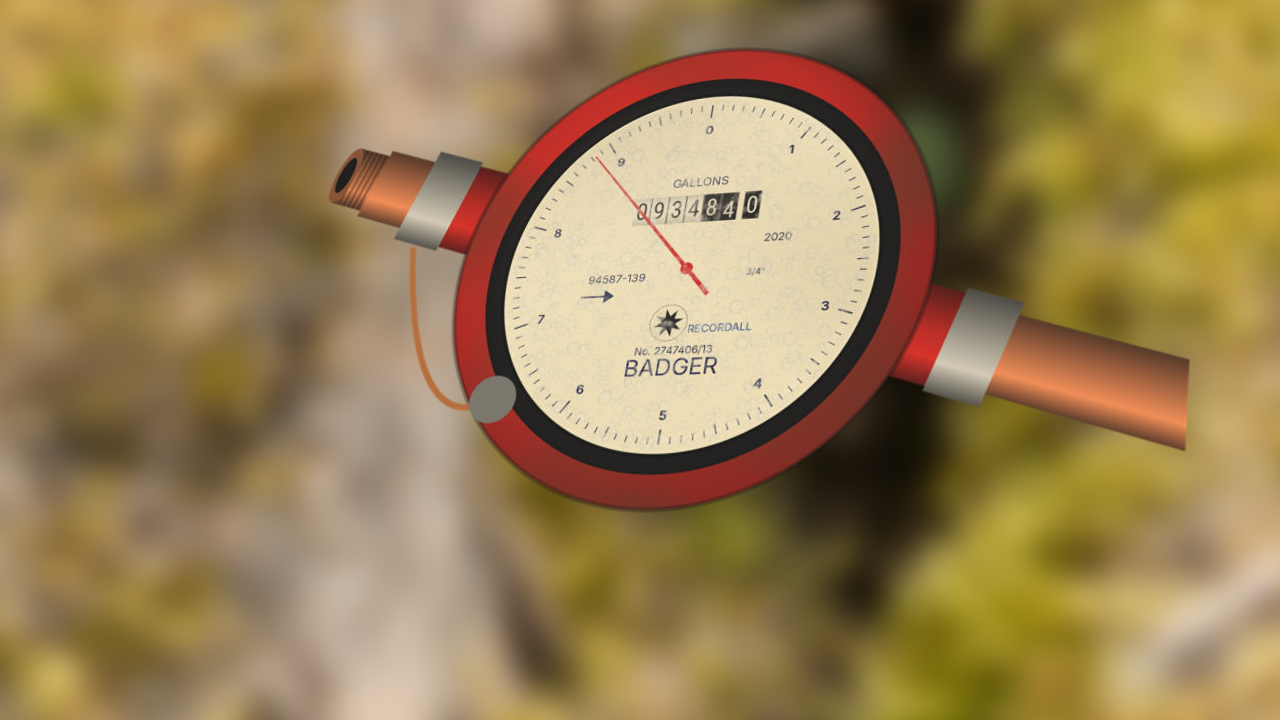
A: 934838.8gal
